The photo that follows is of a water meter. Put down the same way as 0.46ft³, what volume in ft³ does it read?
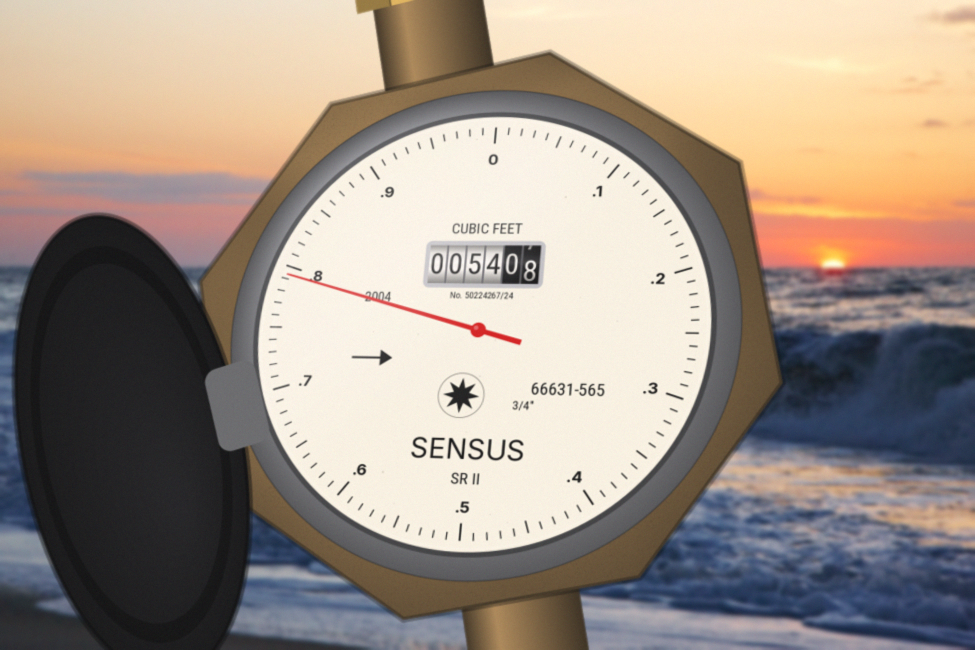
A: 5407.79ft³
